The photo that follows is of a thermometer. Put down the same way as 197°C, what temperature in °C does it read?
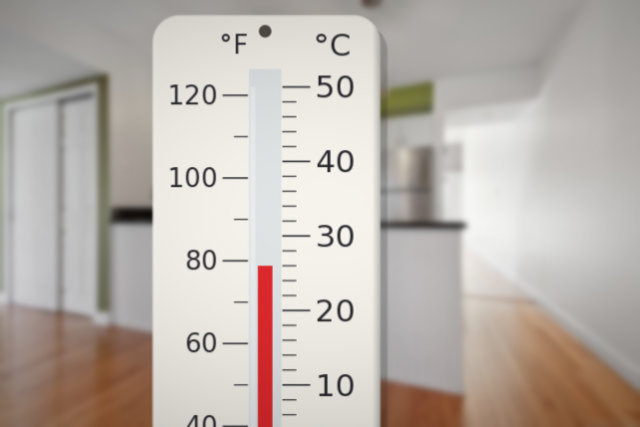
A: 26°C
